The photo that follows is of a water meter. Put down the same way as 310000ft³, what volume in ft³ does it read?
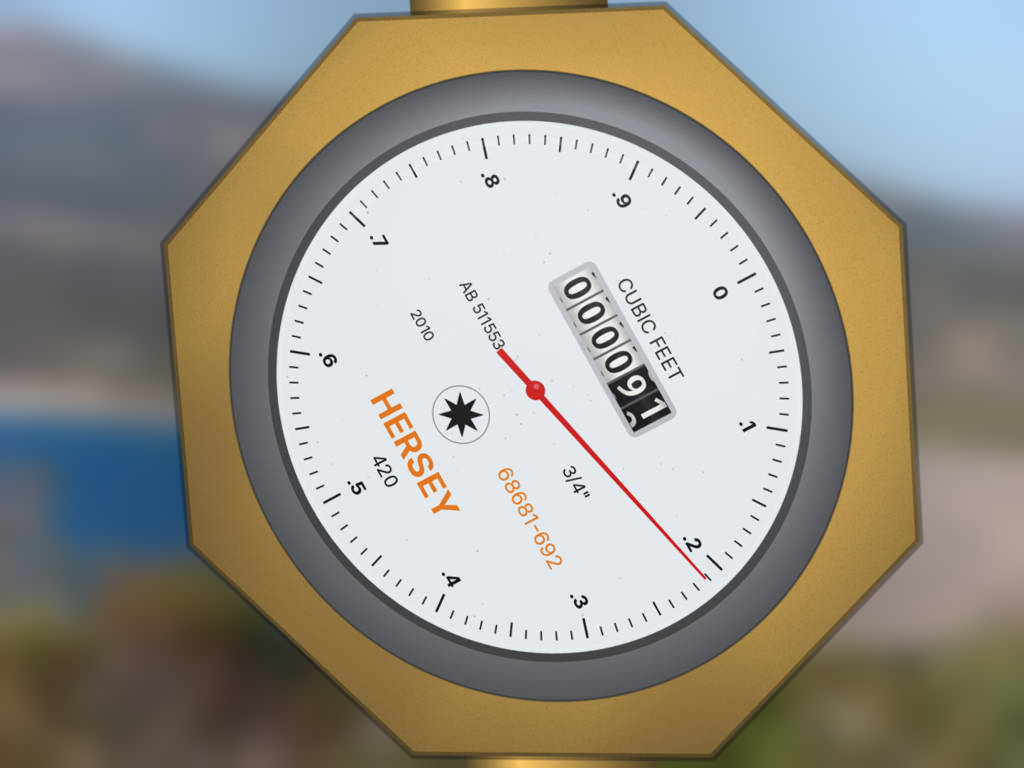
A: 91.21ft³
